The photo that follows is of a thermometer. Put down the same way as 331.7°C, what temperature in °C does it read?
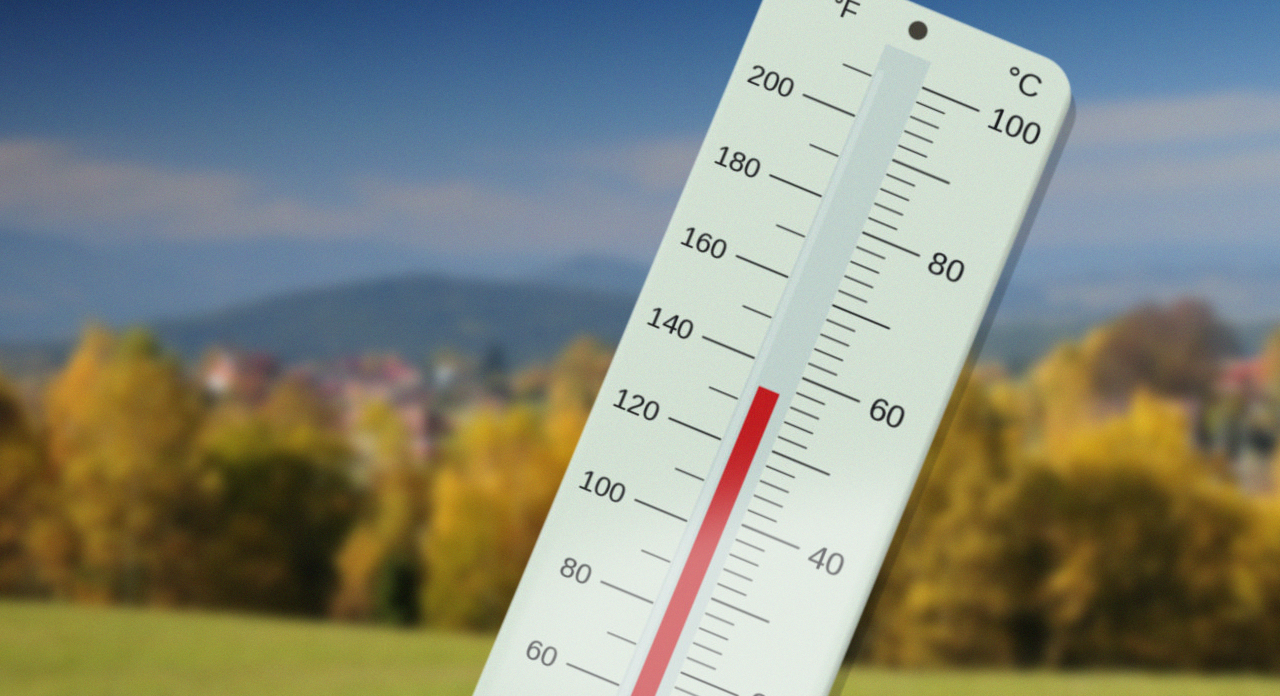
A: 57°C
